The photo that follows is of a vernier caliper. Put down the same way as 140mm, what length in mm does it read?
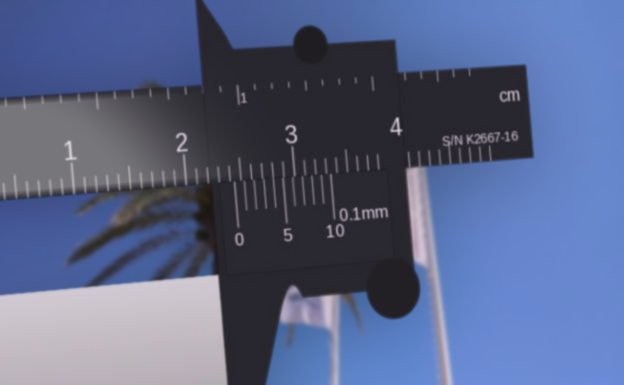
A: 24.4mm
